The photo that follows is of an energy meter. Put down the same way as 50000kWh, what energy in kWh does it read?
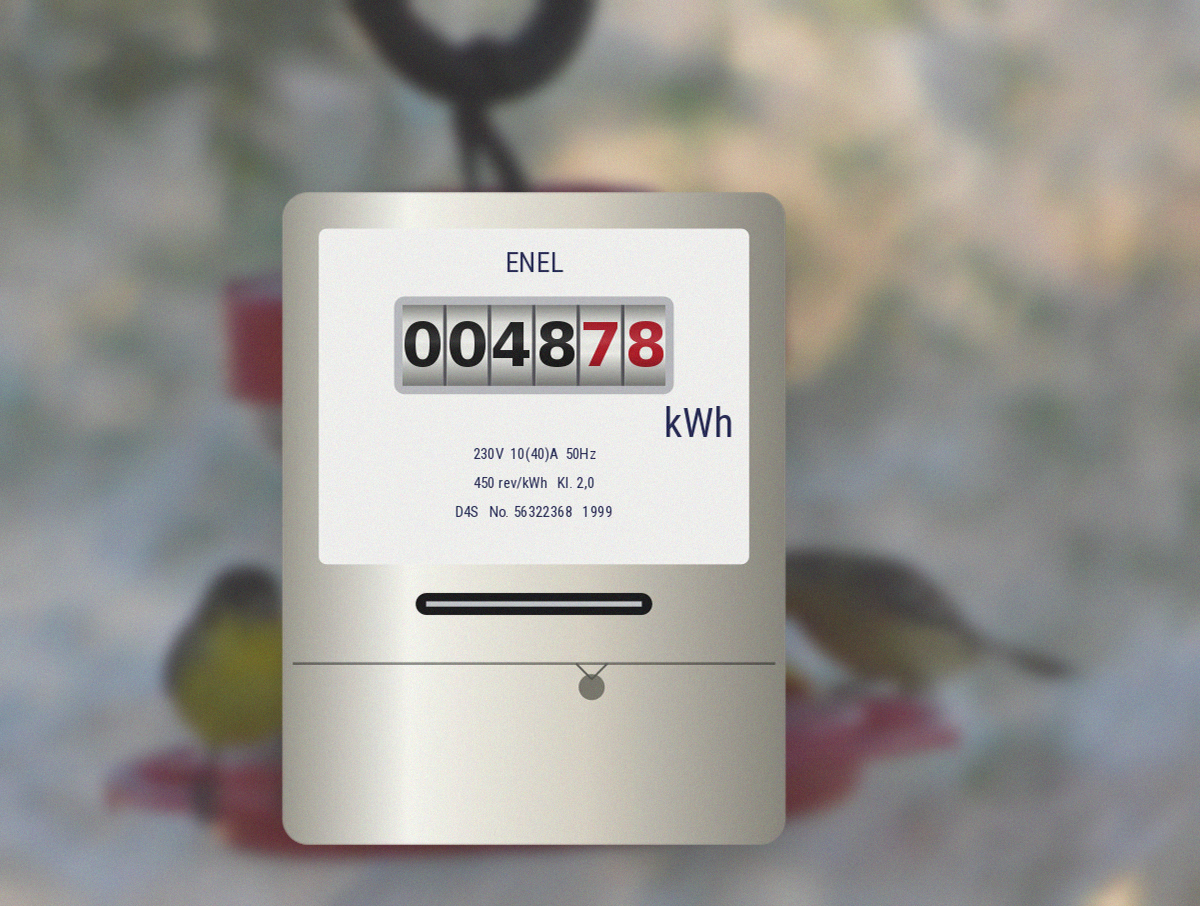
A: 48.78kWh
